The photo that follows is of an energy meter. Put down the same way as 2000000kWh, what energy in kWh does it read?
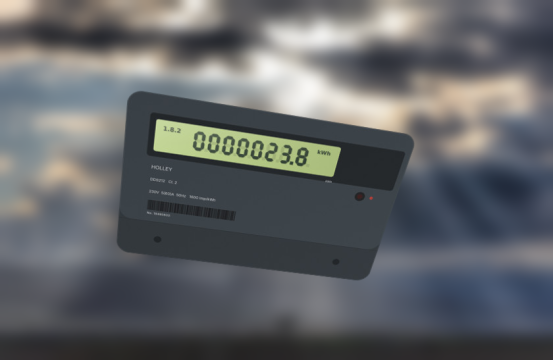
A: 23.8kWh
